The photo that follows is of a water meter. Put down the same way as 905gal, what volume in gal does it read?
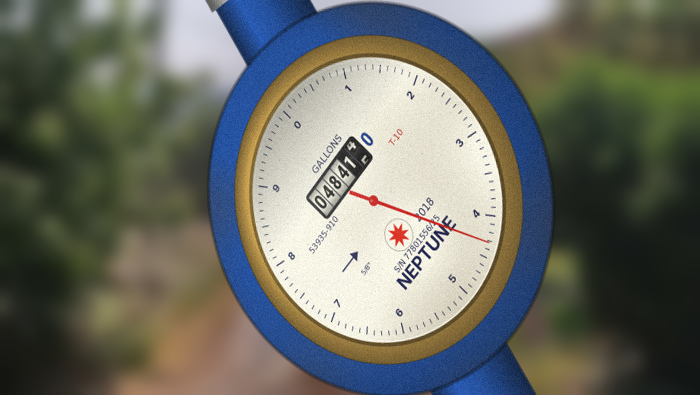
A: 484144.3gal
